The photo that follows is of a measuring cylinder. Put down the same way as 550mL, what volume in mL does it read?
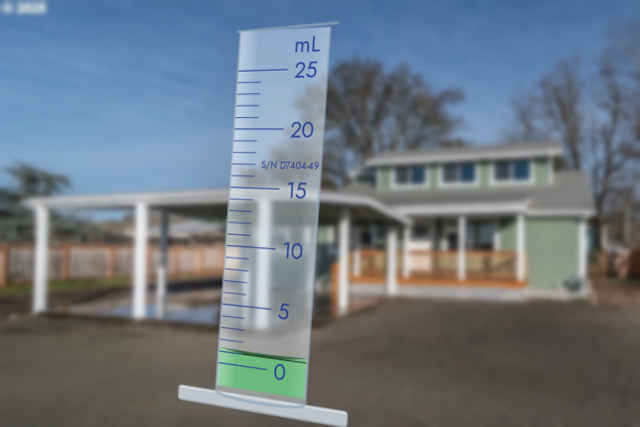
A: 1mL
